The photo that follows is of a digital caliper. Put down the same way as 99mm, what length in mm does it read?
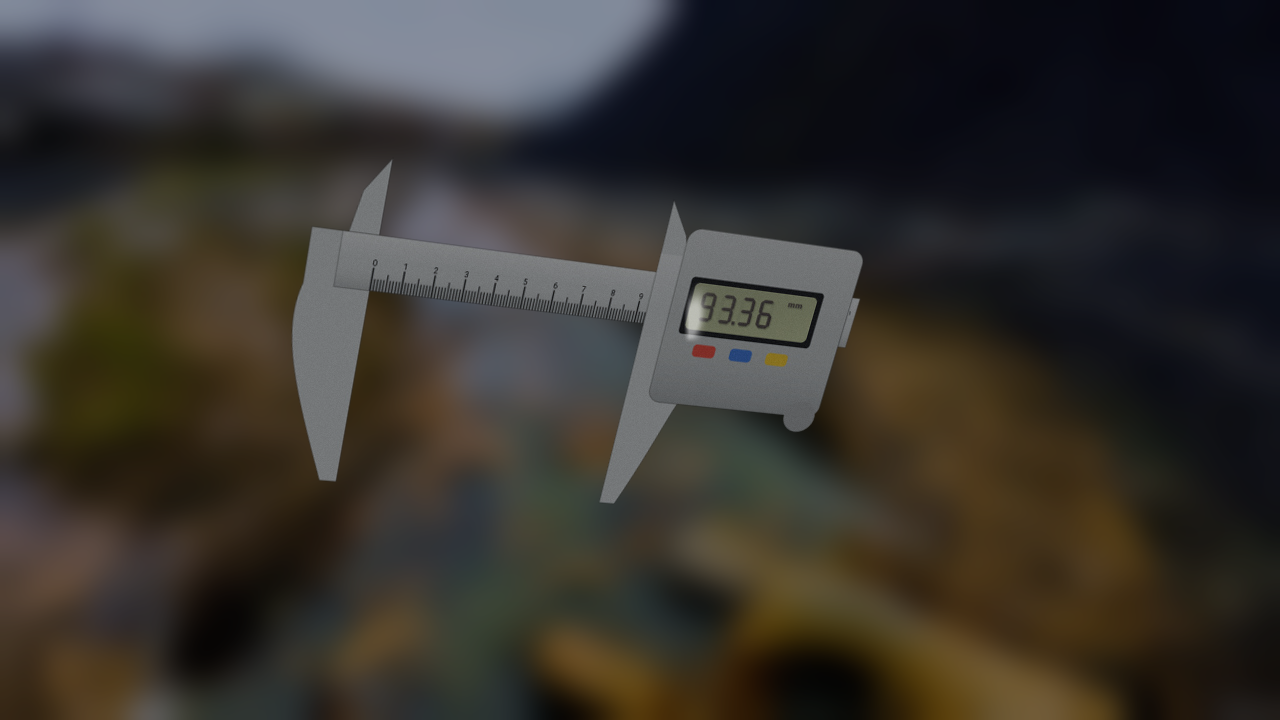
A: 93.36mm
